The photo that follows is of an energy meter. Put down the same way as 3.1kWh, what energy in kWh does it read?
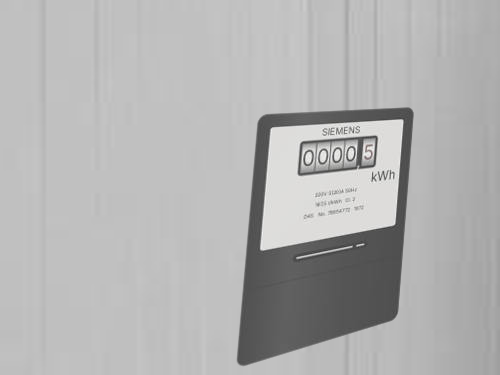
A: 0.5kWh
